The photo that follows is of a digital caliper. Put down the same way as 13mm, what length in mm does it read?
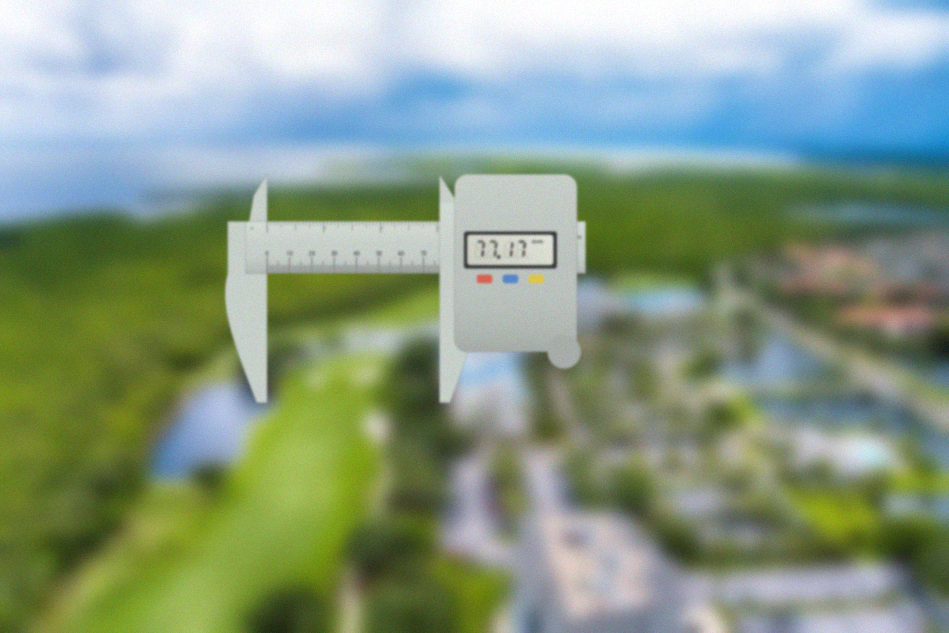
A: 77.17mm
